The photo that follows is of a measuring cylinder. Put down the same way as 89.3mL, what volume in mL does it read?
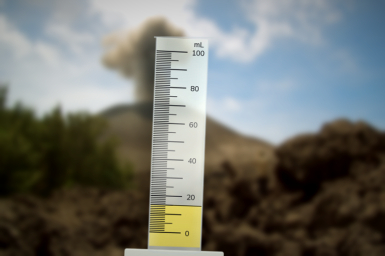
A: 15mL
